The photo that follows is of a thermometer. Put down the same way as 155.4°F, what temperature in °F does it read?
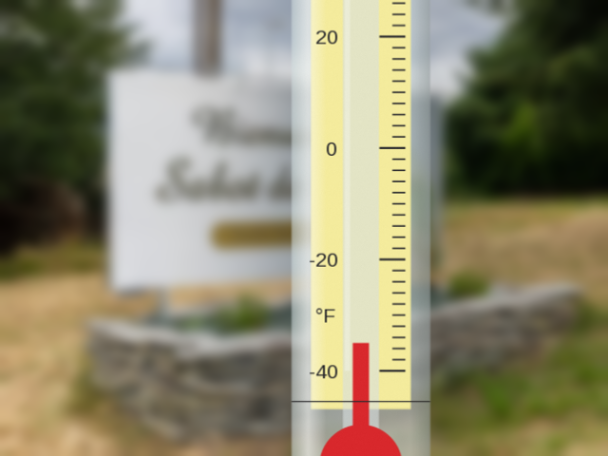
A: -35°F
